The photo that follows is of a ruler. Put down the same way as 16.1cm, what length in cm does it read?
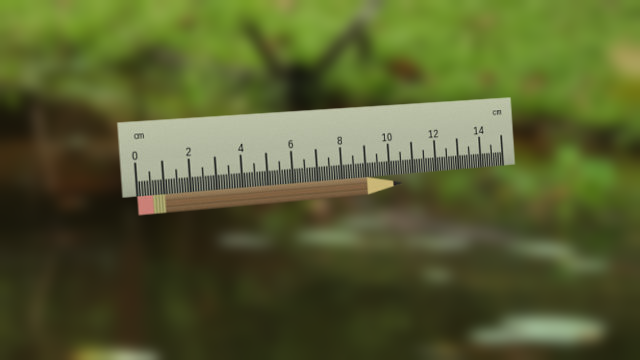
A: 10.5cm
